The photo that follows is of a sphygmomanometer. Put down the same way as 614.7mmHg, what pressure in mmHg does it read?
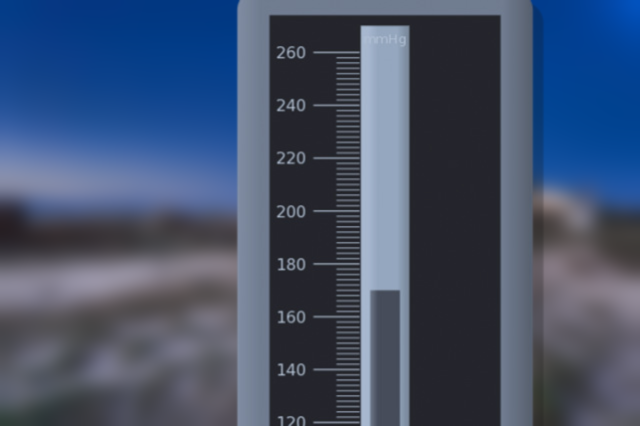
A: 170mmHg
